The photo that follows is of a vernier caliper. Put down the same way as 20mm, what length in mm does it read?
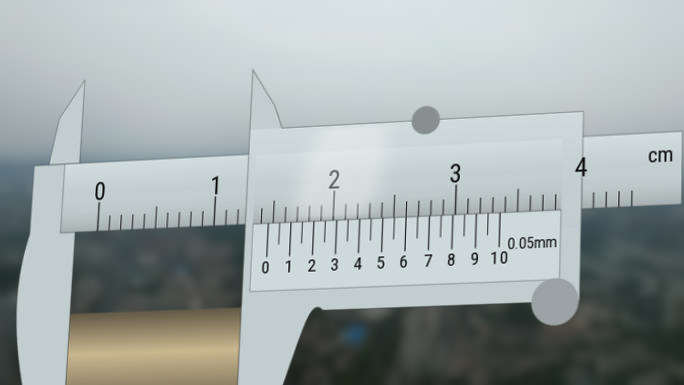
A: 14.6mm
